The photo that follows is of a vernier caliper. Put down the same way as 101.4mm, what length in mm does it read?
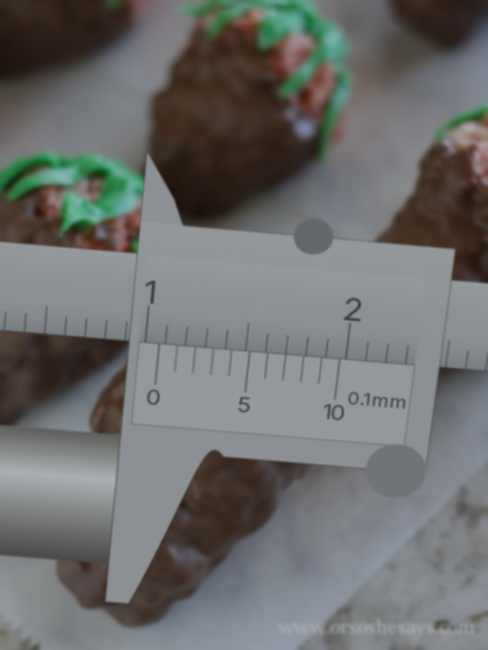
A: 10.7mm
